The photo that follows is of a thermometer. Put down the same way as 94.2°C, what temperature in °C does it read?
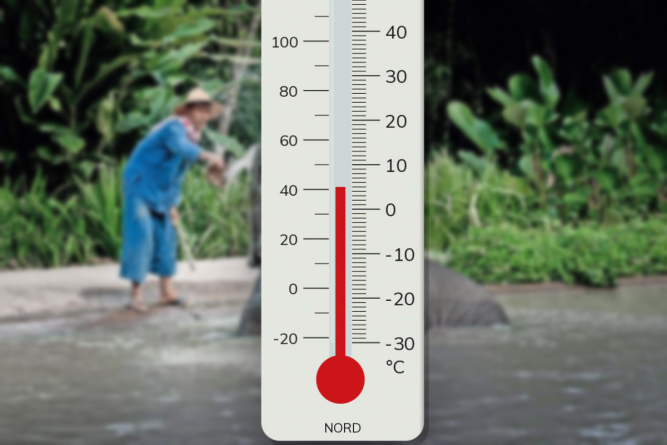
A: 5°C
